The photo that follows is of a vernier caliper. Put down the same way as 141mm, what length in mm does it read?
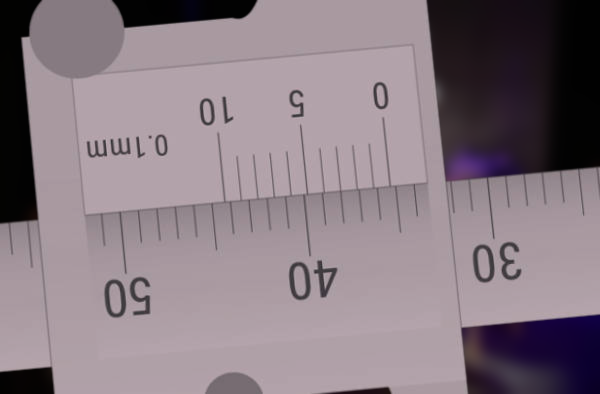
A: 35.3mm
